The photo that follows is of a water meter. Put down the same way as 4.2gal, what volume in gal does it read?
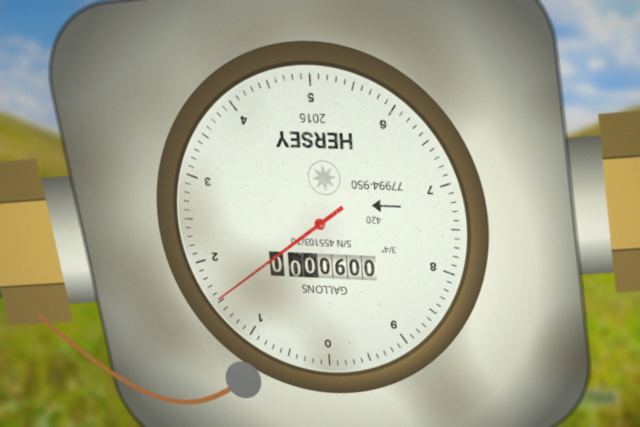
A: 90001.5gal
